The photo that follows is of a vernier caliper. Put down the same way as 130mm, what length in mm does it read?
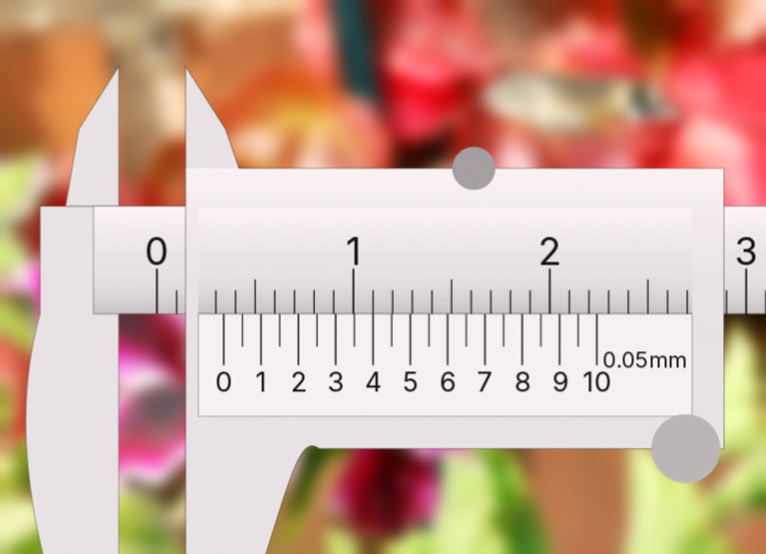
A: 3.4mm
